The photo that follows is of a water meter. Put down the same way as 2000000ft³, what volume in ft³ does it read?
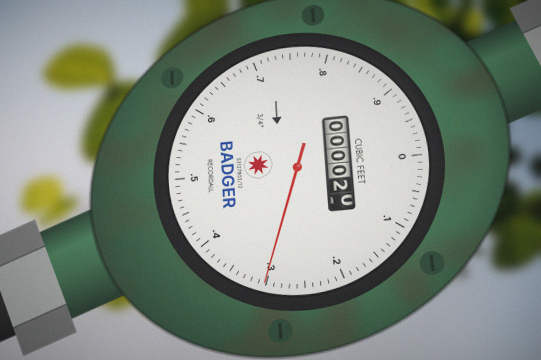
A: 20.30ft³
